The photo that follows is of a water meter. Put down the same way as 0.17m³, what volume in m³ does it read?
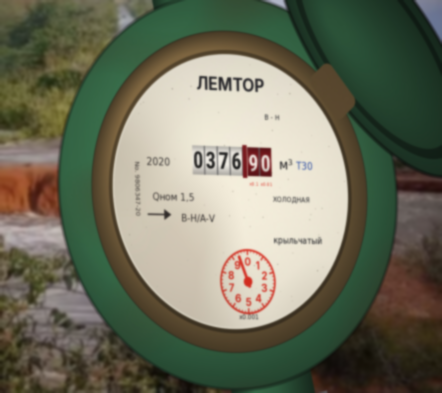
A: 376.899m³
